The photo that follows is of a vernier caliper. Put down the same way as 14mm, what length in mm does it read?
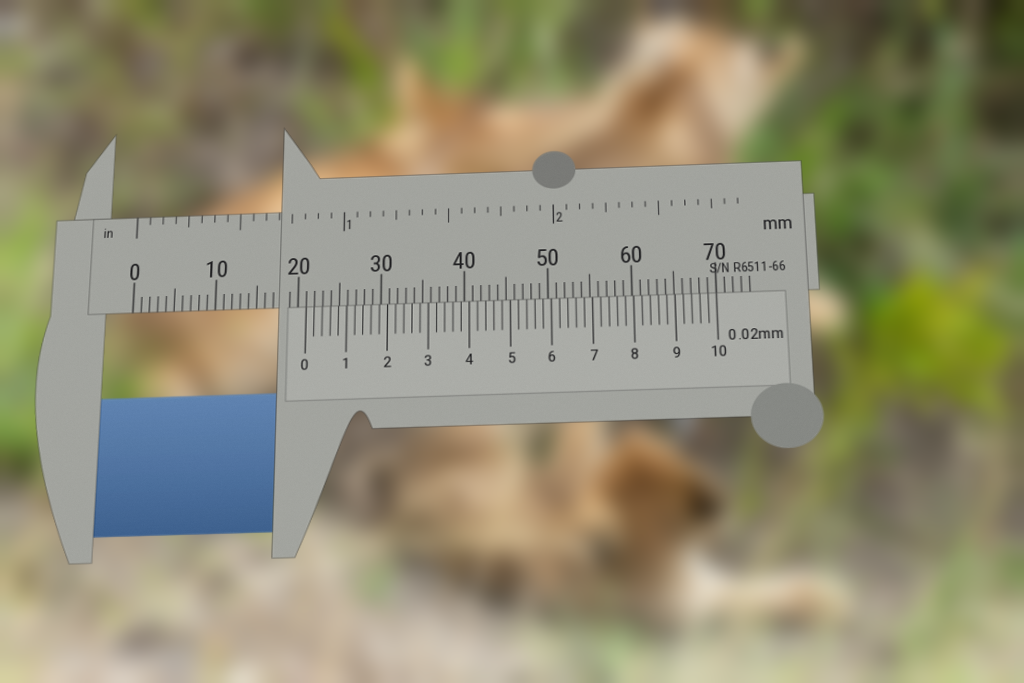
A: 21.0mm
